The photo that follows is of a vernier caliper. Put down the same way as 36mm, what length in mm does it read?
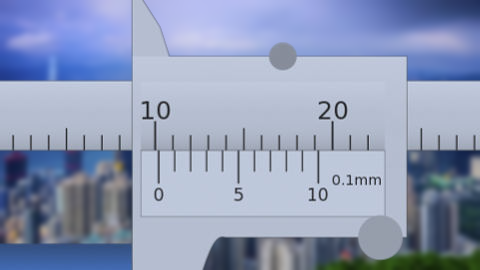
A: 10.2mm
